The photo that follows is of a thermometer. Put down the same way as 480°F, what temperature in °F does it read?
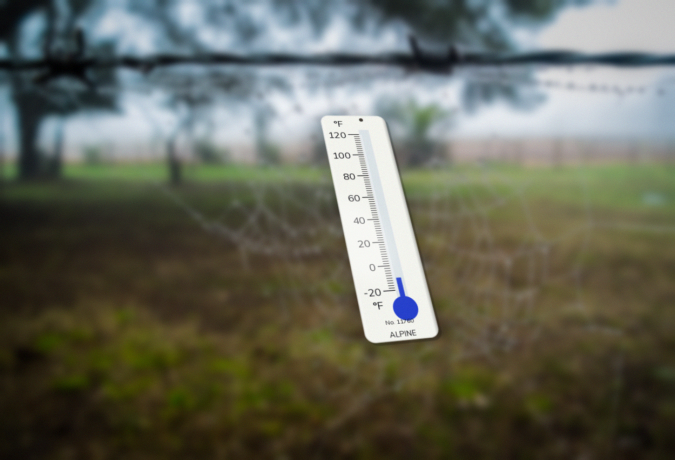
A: -10°F
